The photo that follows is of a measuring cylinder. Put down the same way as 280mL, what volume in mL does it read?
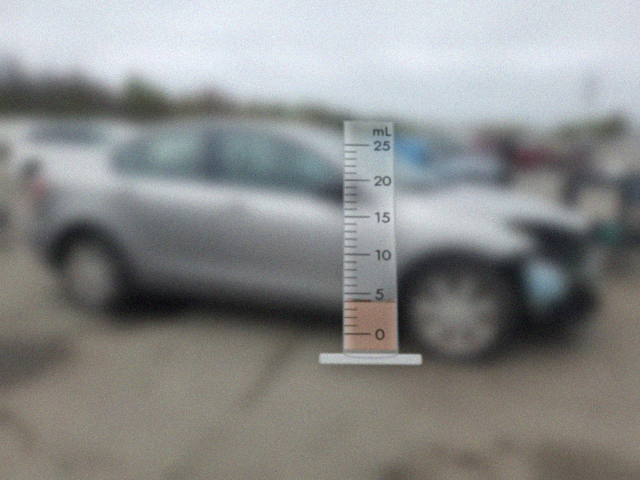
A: 4mL
